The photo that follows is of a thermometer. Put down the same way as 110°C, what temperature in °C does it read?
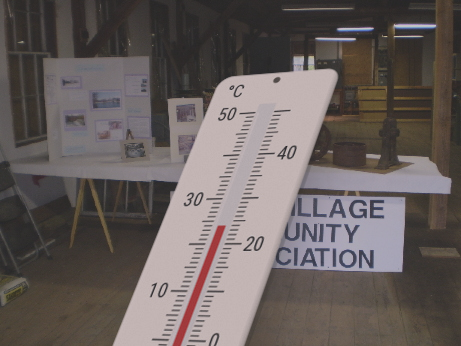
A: 24°C
